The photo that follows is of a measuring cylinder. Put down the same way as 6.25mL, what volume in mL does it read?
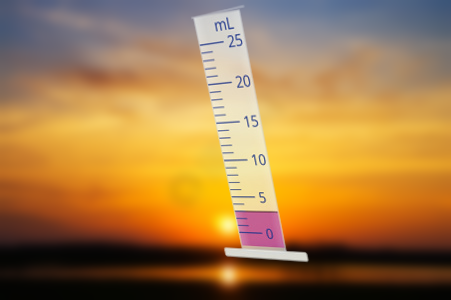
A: 3mL
